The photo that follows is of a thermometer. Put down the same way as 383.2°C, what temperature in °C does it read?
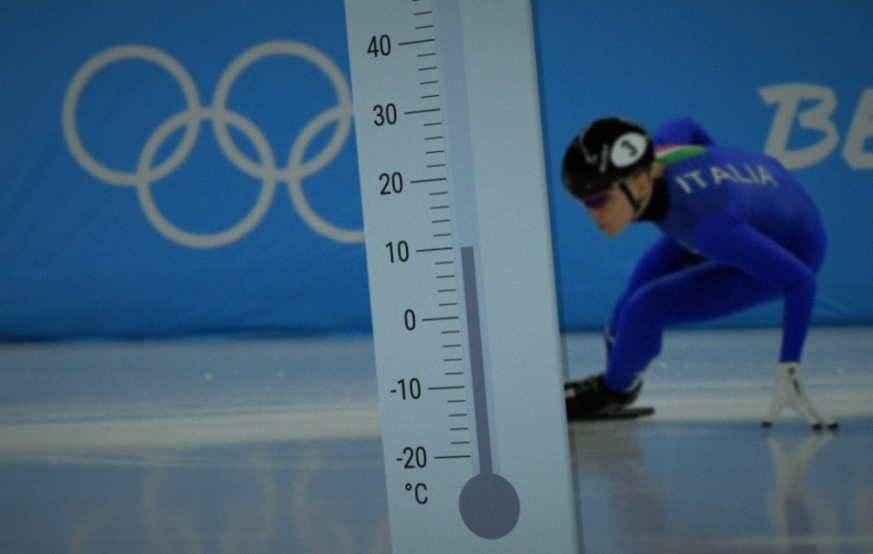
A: 10°C
